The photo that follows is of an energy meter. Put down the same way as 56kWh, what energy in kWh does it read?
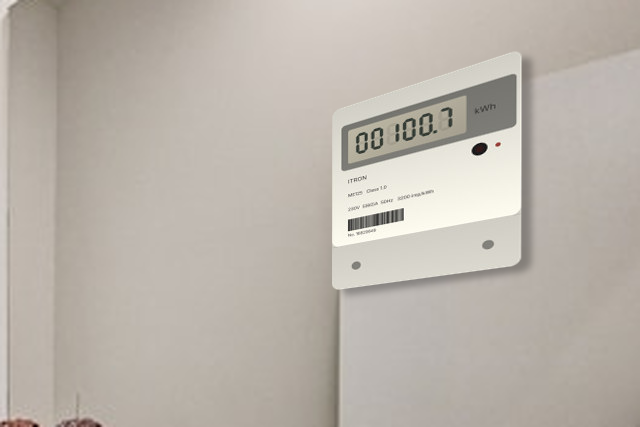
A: 100.7kWh
